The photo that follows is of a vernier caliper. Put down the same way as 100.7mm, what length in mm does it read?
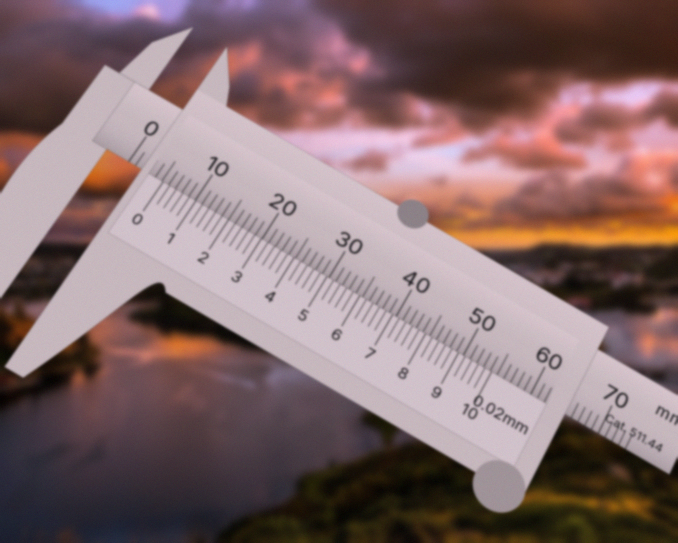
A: 5.2mm
